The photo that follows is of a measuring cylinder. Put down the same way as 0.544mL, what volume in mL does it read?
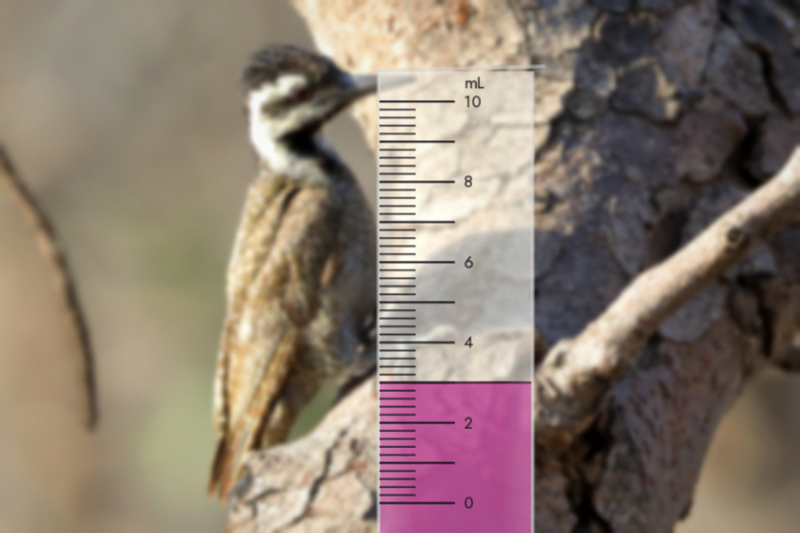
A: 3mL
